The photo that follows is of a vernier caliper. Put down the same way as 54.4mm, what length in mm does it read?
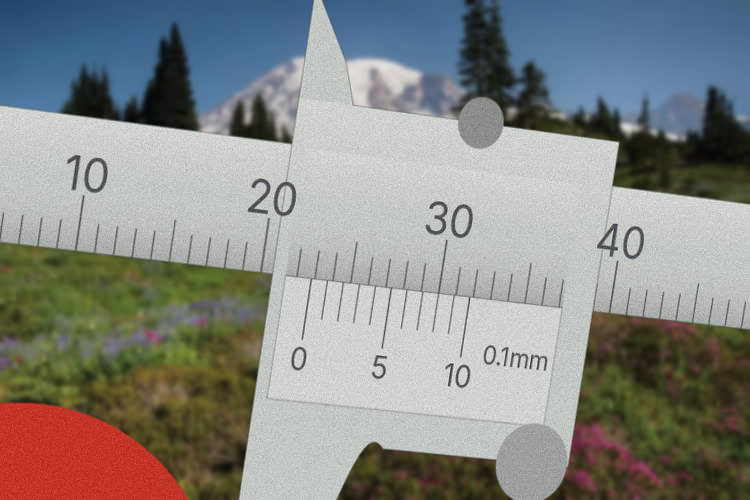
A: 22.8mm
